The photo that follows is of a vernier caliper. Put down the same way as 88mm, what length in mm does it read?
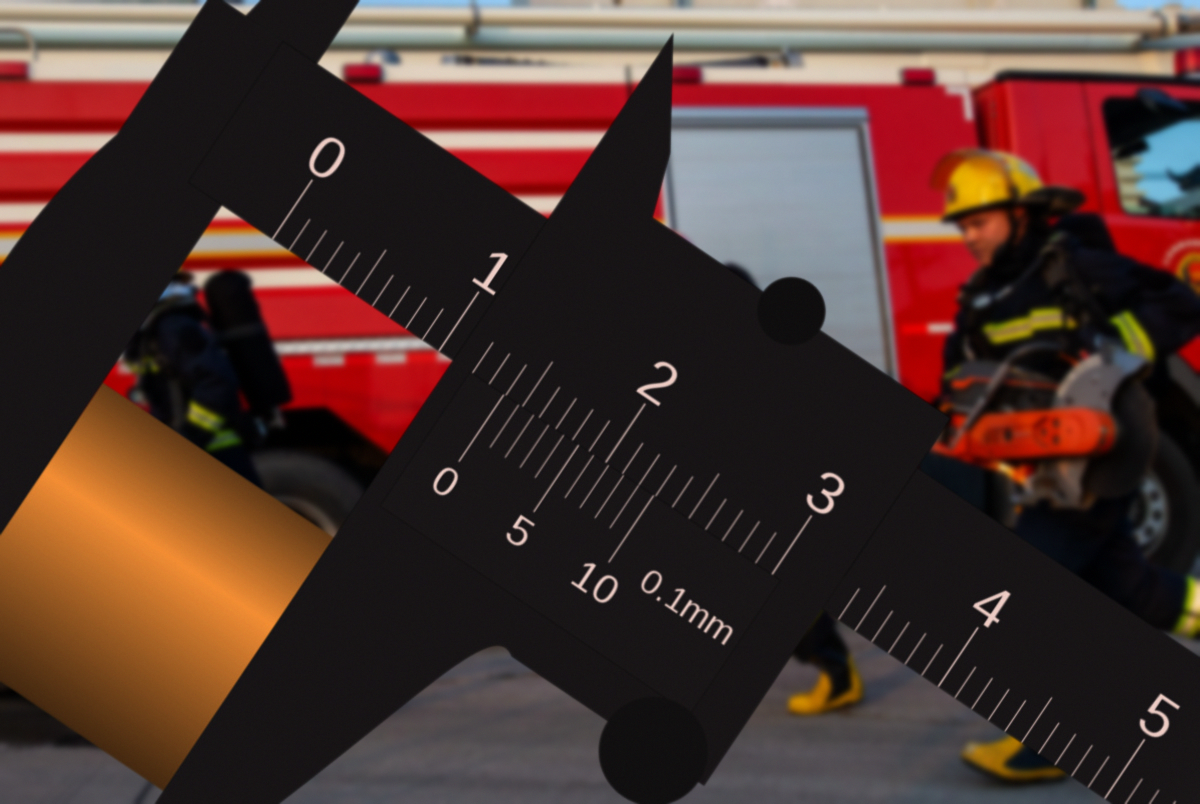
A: 13.9mm
